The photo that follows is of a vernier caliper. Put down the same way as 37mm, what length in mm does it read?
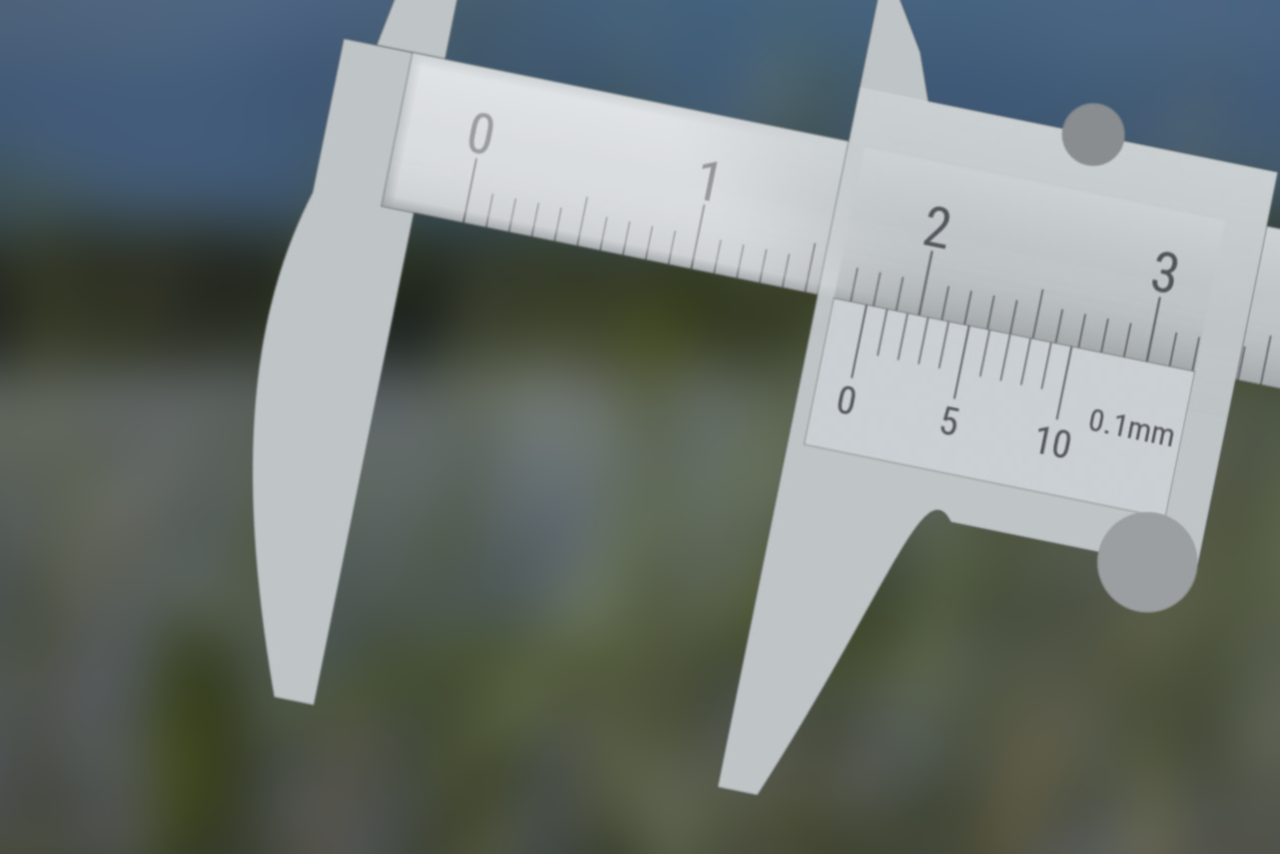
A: 17.7mm
